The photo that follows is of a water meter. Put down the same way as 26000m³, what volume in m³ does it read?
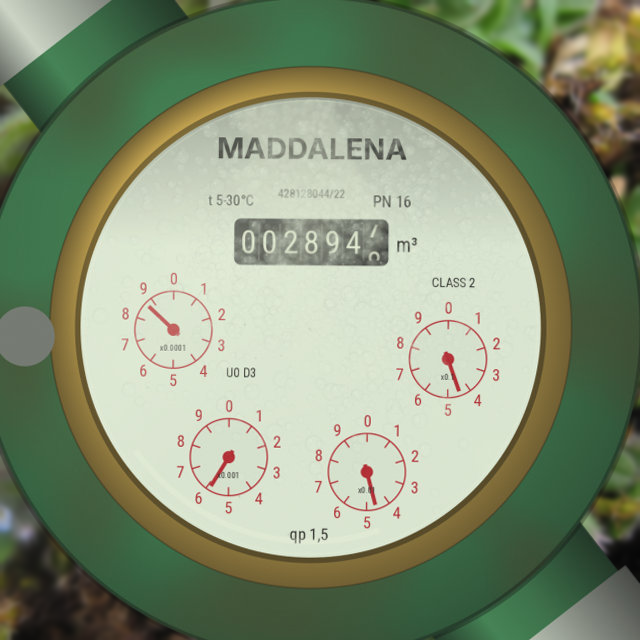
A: 28947.4458m³
